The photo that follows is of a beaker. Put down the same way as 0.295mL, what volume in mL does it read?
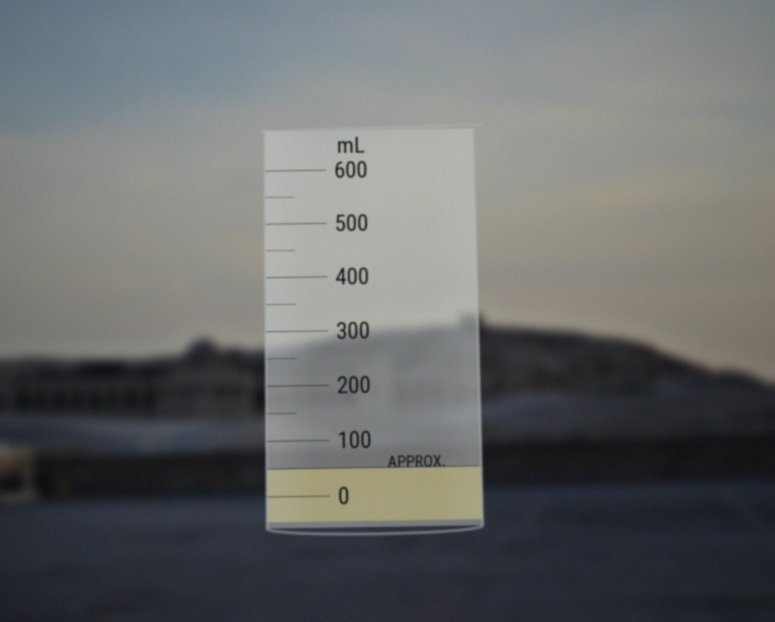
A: 50mL
